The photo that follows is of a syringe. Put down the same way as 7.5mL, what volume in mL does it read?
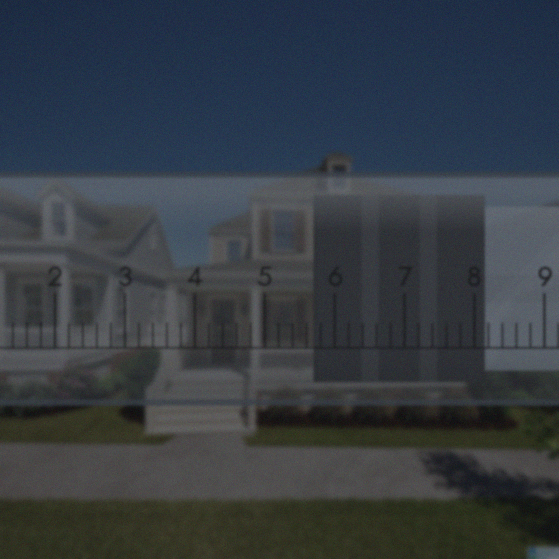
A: 5.7mL
